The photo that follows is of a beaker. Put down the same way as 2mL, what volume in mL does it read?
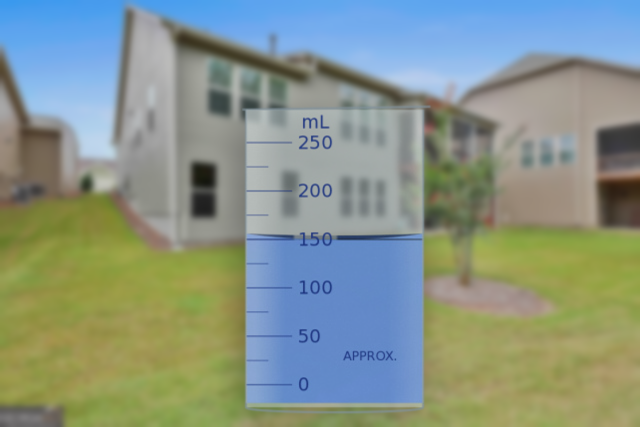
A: 150mL
